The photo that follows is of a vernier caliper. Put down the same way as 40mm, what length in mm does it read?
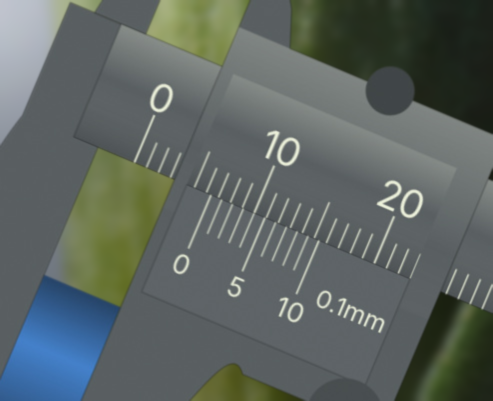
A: 6.4mm
